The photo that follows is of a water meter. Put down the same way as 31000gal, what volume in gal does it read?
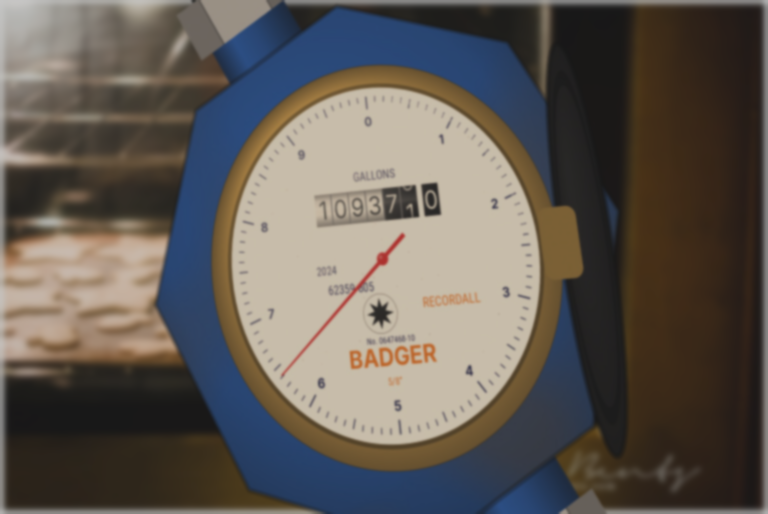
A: 1093706.4gal
